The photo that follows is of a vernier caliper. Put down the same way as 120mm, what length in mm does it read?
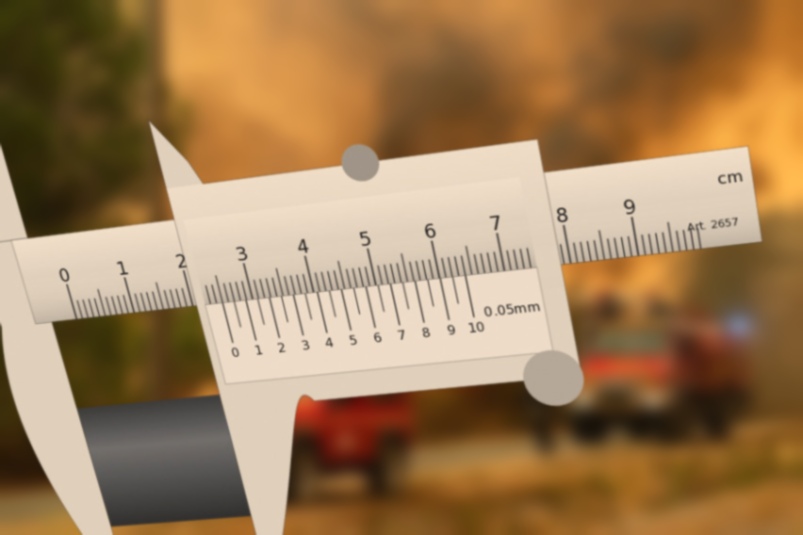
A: 25.0mm
